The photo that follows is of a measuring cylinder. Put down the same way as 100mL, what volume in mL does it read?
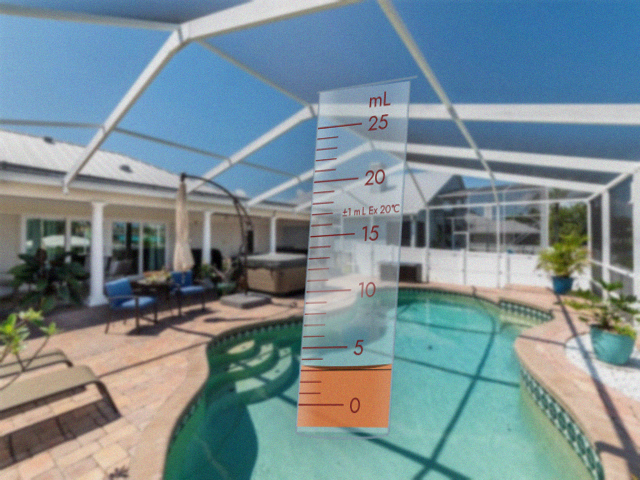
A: 3mL
